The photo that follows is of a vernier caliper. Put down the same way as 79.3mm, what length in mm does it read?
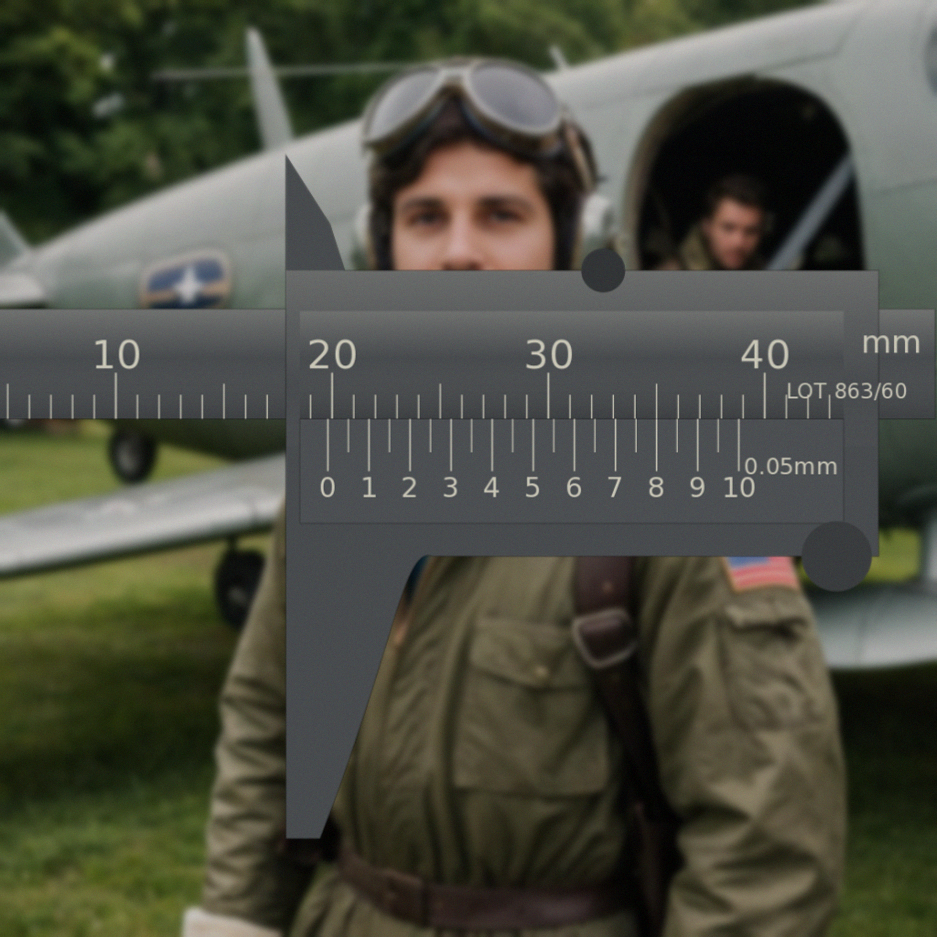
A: 19.80mm
